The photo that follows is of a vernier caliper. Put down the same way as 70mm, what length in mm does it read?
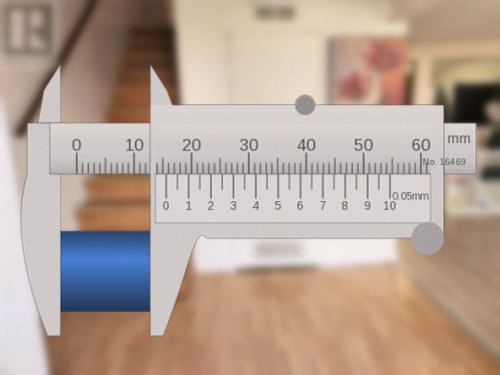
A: 15.6mm
